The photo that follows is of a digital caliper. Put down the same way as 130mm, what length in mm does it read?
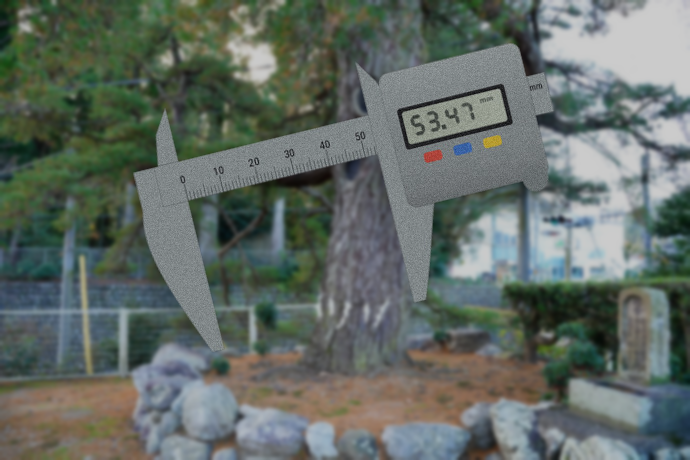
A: 53.47mm
